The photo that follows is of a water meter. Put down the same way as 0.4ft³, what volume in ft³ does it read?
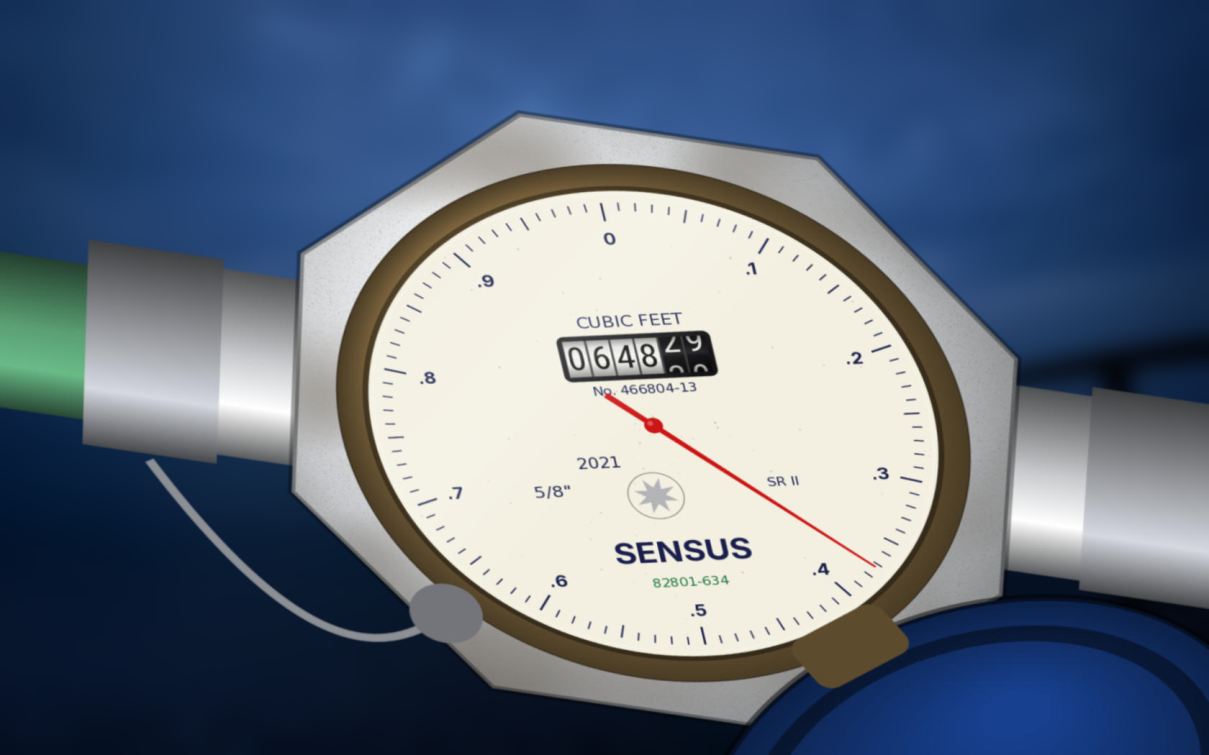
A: 64829.37ft³
